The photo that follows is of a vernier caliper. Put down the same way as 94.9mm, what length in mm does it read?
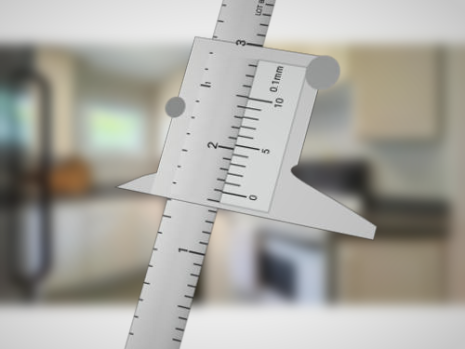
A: 15.9mm
